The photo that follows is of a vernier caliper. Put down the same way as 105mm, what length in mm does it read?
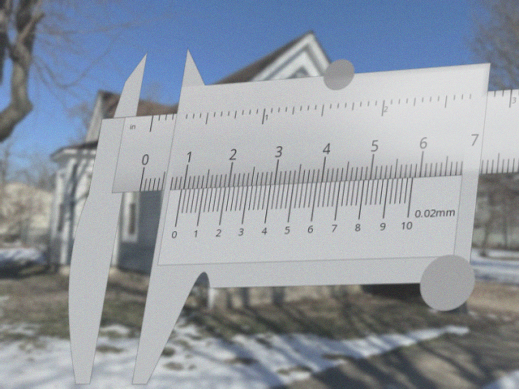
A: 9.5mm
